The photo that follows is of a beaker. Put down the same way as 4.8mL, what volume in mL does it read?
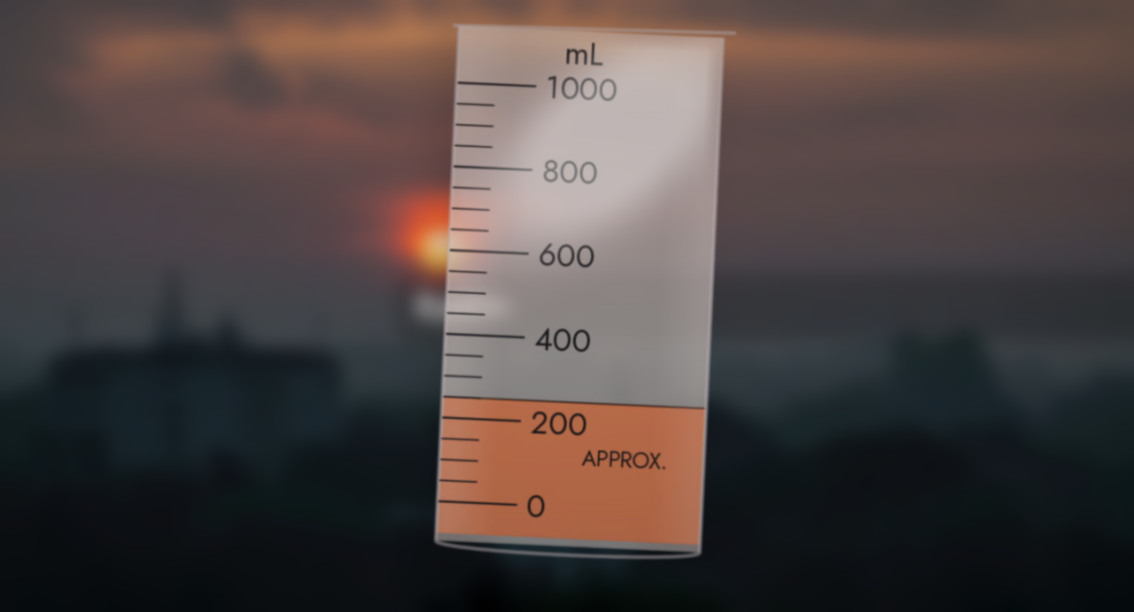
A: 250mL
